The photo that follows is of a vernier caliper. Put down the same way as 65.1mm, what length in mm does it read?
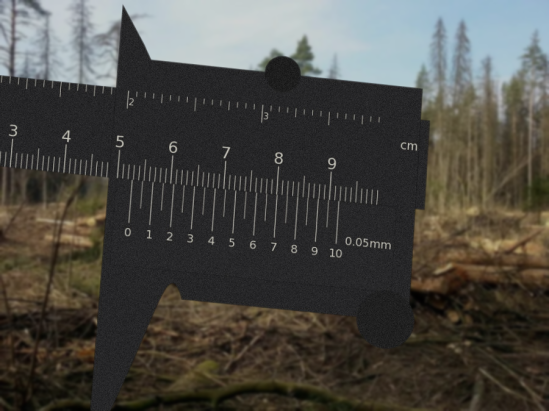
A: 52.8mm
